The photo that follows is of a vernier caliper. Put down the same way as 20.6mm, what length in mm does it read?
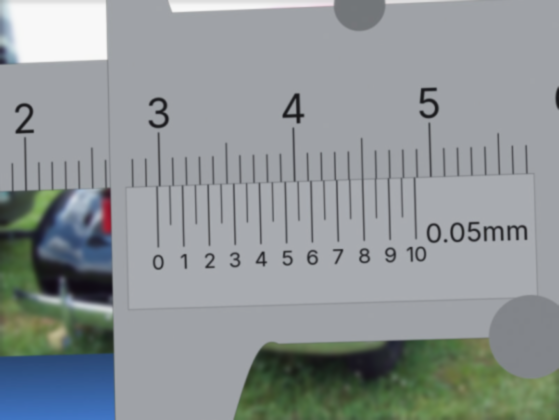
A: 29.8mm
